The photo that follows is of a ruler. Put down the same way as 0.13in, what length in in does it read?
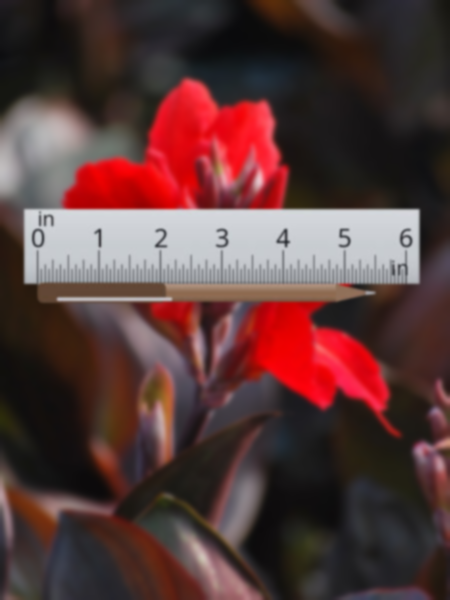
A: 5.5in
